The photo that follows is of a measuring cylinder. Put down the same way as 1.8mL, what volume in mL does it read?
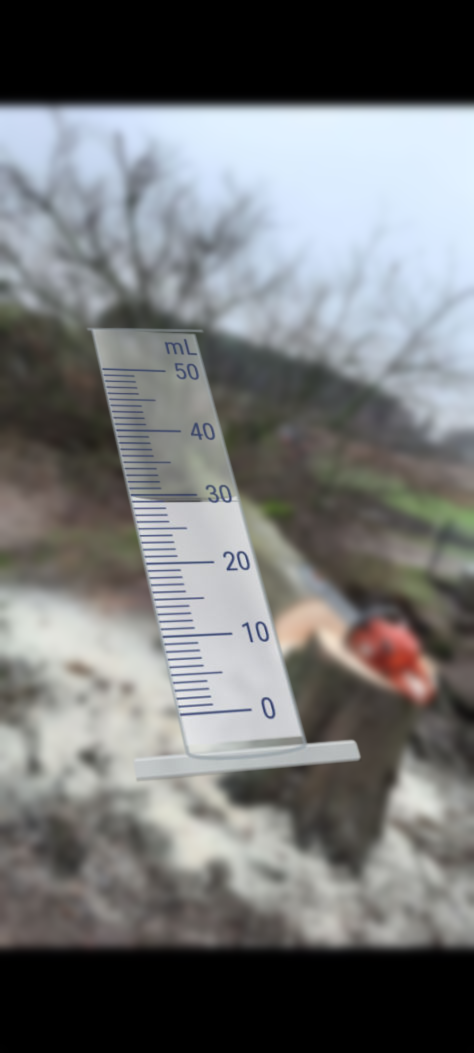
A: 29mL
